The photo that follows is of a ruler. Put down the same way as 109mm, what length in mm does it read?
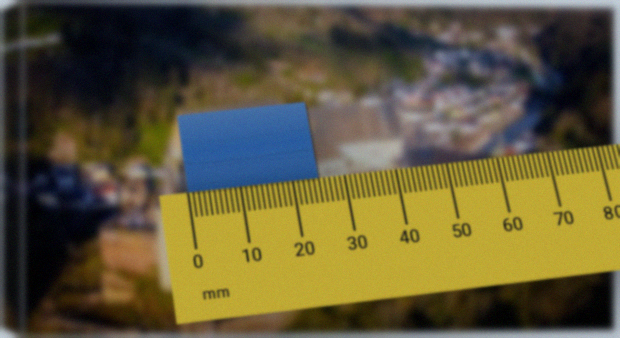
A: 25mm
